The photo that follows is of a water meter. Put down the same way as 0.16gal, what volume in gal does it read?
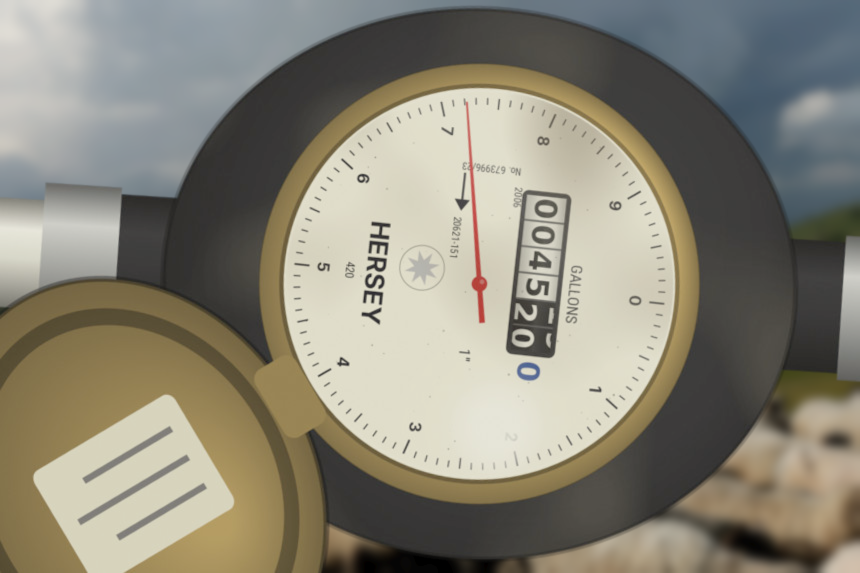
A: 45197.2gal
